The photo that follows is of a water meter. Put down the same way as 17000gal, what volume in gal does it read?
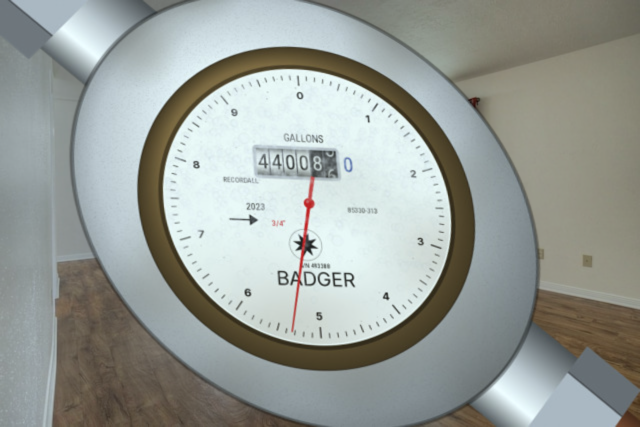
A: 4400855.3gal
